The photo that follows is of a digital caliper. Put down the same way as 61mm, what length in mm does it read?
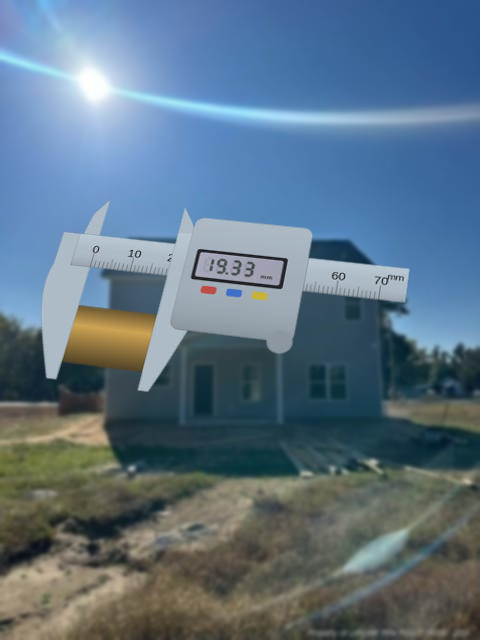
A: 19.33mm
